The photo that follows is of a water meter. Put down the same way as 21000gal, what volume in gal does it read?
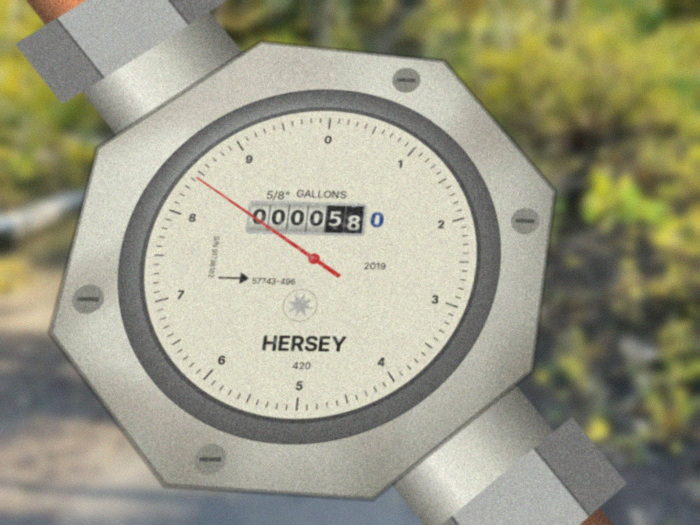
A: 578.4gal
